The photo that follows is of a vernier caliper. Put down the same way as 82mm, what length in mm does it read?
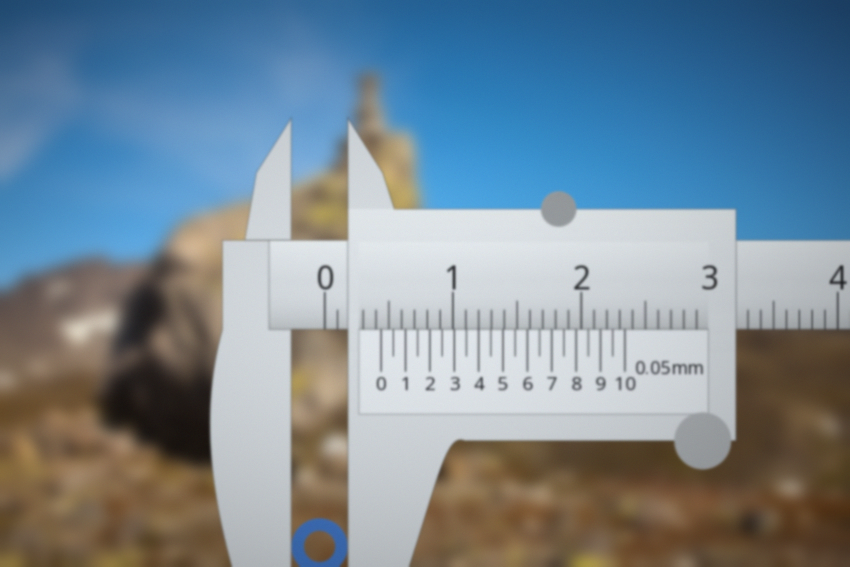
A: 4.4mm
